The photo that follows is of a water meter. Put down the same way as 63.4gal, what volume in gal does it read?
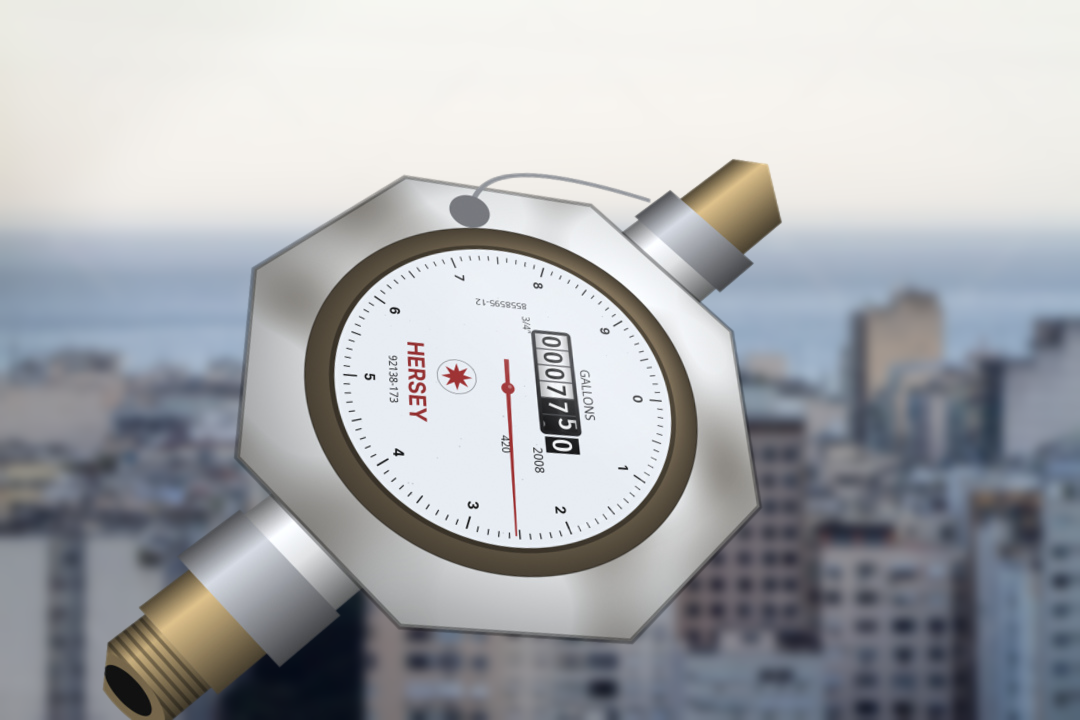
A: 7752.5gal
